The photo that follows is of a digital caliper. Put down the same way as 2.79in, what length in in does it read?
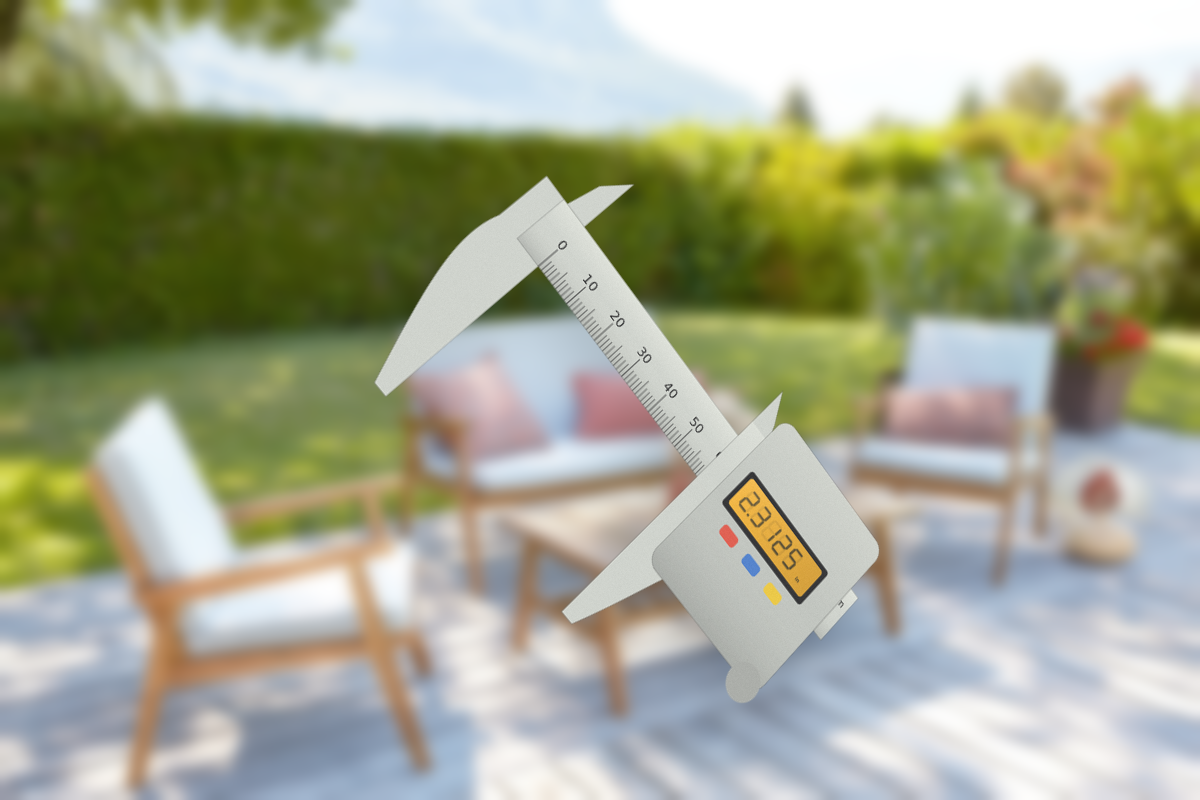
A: 2.3125in
